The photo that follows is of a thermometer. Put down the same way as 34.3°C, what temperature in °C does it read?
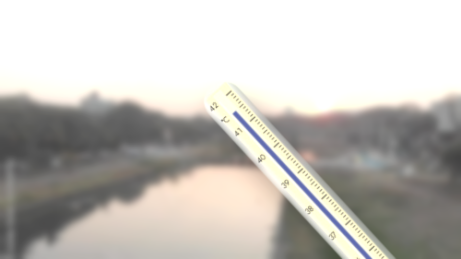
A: 41.5°C
